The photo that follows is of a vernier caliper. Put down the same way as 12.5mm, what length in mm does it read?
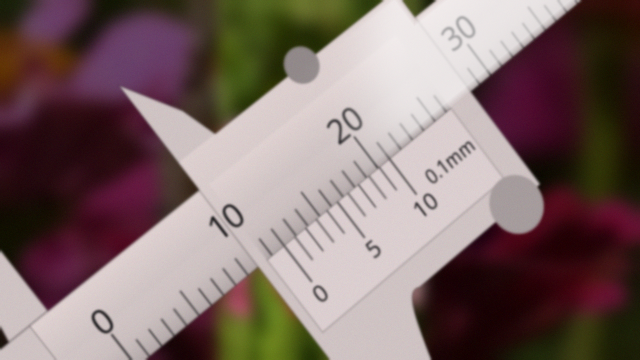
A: 12.0mm
